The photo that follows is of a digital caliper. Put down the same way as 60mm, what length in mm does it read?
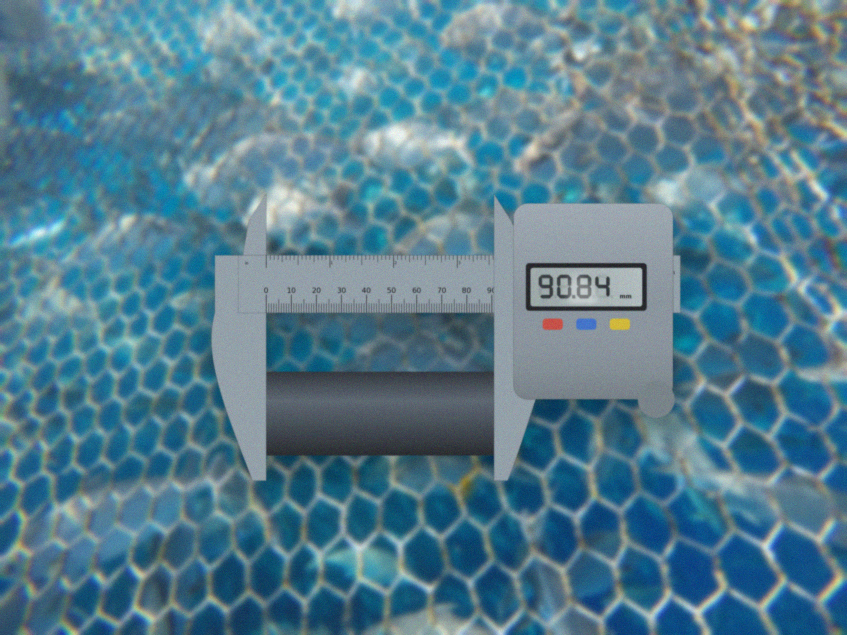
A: 90.84mm
